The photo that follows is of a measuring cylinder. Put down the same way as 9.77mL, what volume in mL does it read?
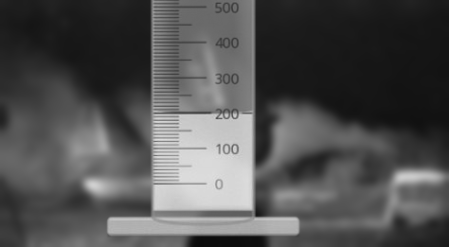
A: 200mL
